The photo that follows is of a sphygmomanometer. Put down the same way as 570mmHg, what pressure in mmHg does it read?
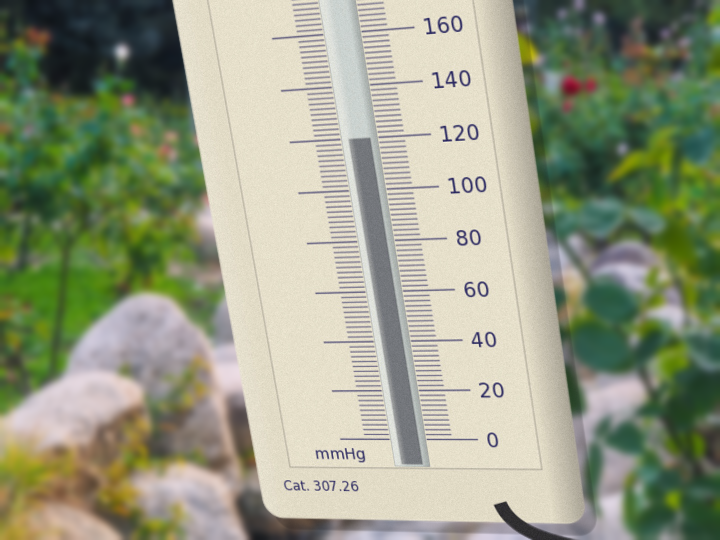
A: 120mmHg
